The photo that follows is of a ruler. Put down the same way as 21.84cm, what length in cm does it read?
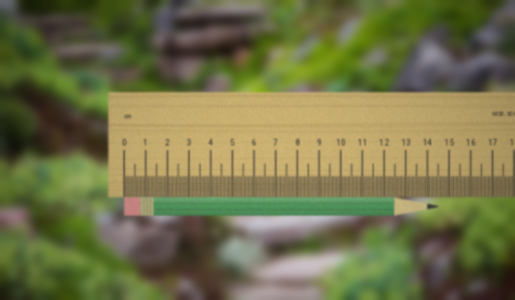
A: 14.5cm
